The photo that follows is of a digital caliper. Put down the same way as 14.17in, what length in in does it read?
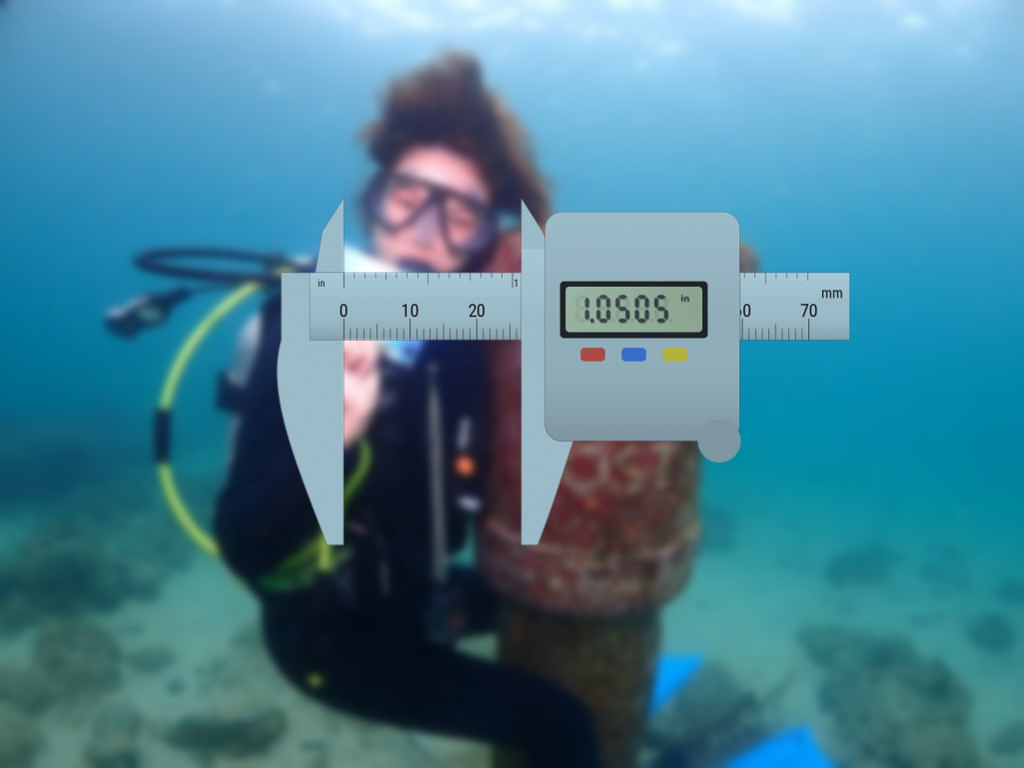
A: 1.0505in
